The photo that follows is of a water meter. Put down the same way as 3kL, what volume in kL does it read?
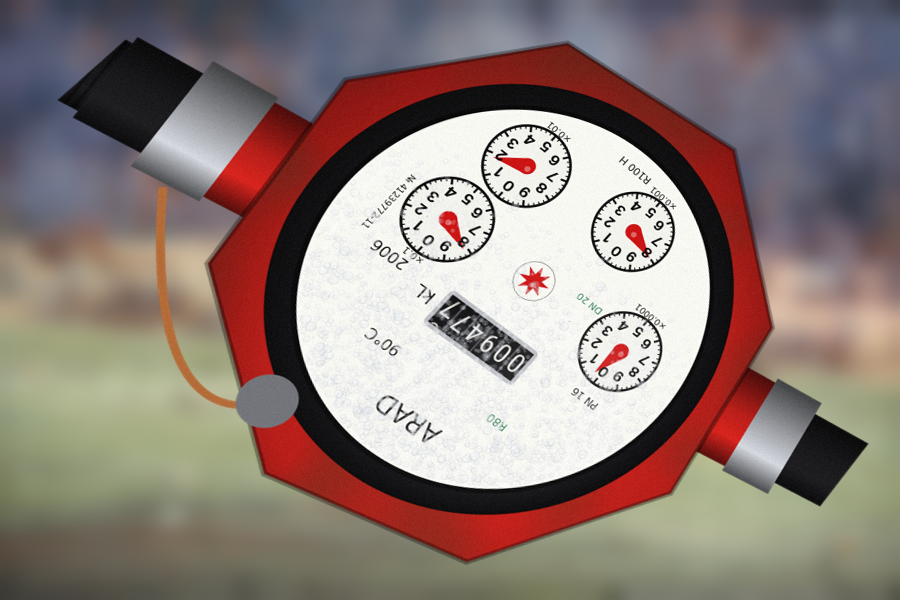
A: 9476.8180kL
